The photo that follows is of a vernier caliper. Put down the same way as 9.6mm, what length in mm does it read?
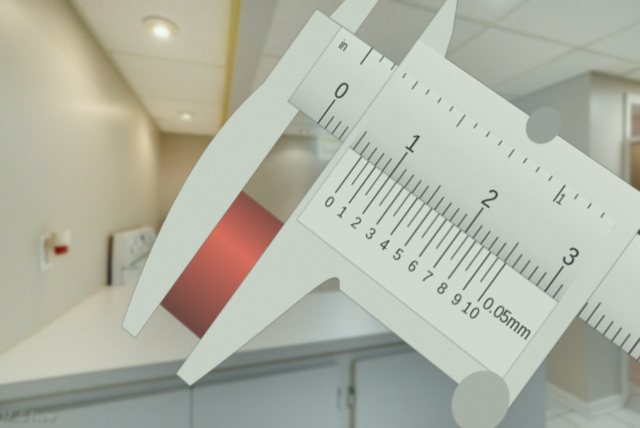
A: 6.2mm
